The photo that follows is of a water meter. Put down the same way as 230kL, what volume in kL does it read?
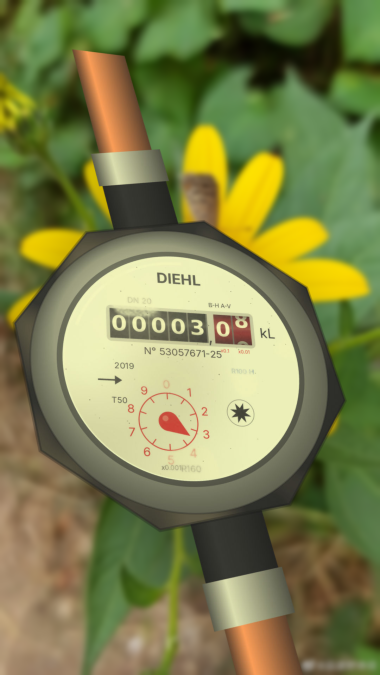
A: 3.083kL
